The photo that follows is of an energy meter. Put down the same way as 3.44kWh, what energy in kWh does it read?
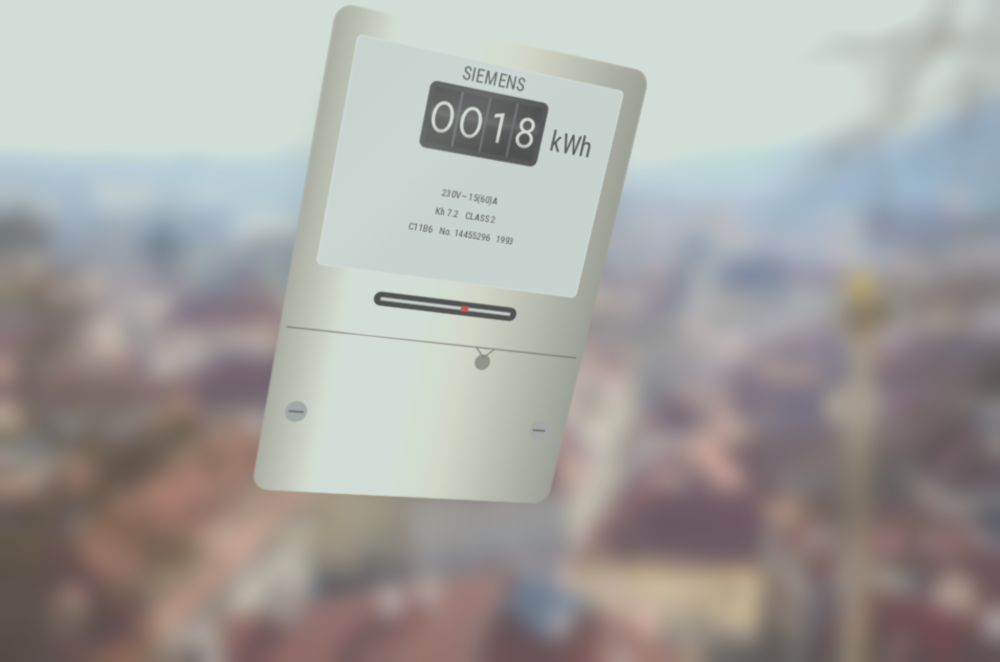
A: 18kWh
